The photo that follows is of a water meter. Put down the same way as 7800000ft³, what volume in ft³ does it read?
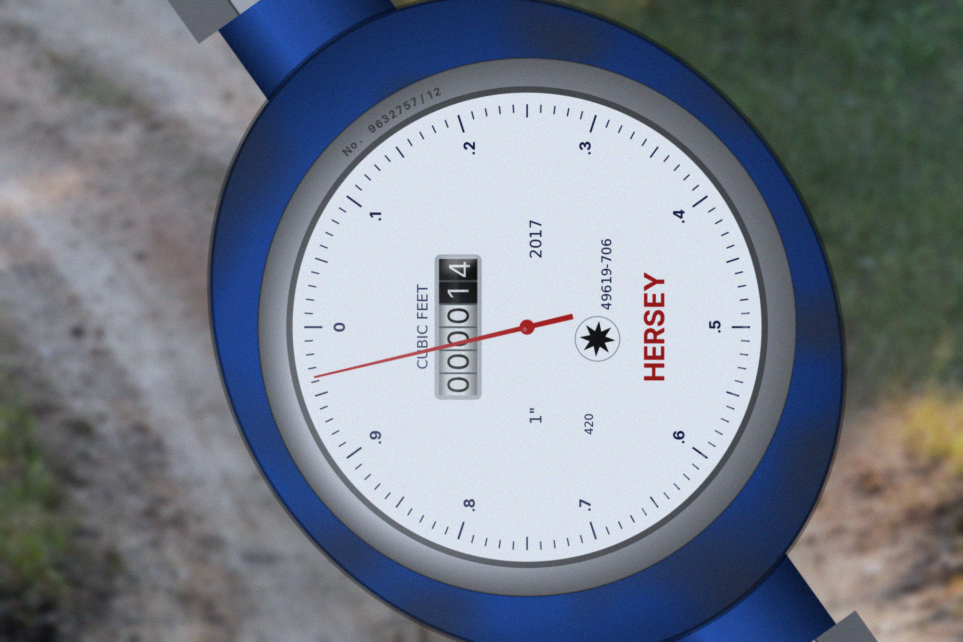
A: 13.96ft³
